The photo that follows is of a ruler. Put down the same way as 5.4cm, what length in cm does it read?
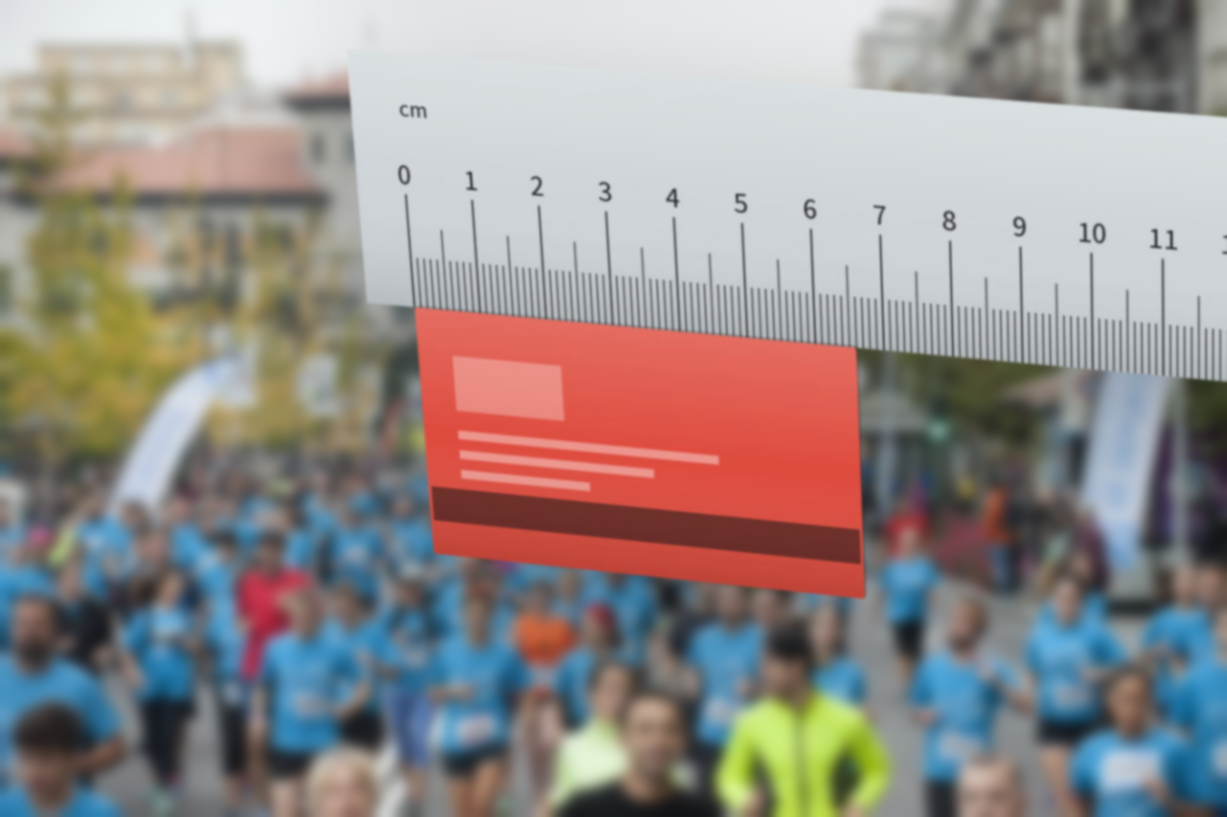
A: 6.6cm
